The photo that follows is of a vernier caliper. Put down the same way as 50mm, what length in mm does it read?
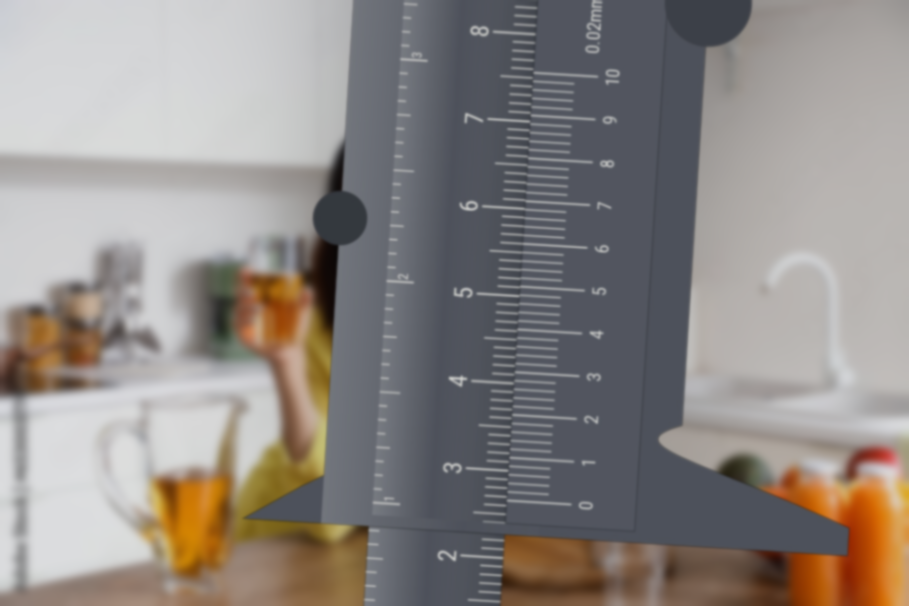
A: 26.6mm
